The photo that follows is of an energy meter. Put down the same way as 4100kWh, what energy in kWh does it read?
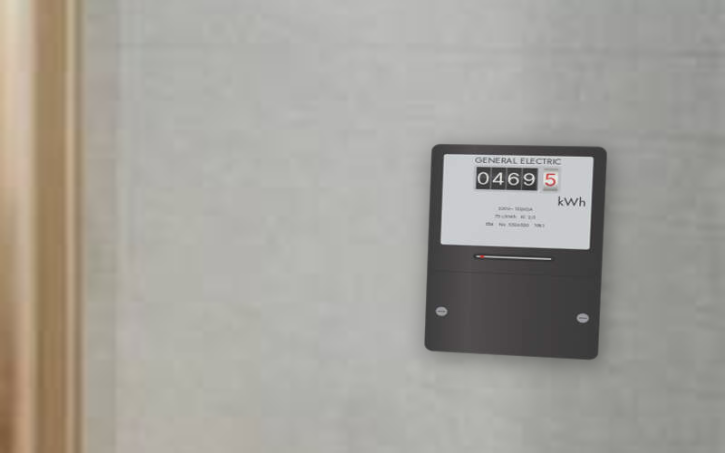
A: 469.5kWh
